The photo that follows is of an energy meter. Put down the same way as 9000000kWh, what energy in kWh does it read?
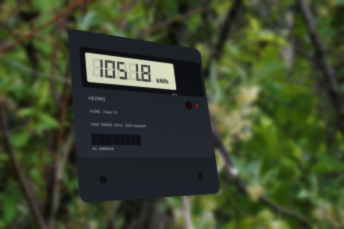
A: 1051.8kWh
